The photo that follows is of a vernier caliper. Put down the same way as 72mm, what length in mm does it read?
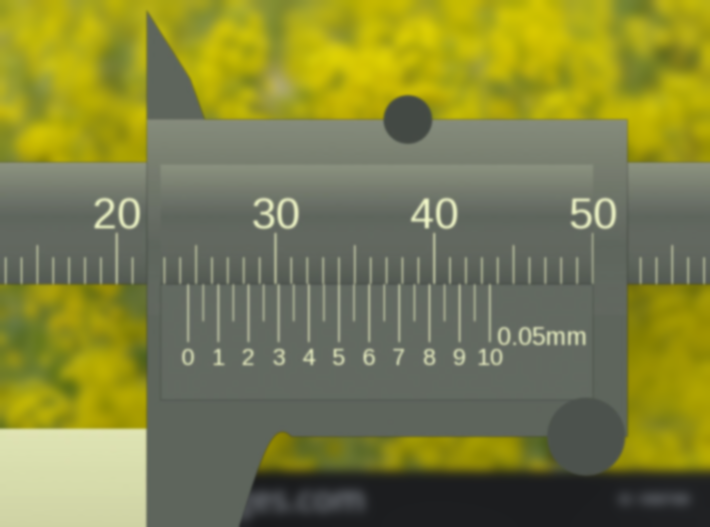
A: 24.5mm
